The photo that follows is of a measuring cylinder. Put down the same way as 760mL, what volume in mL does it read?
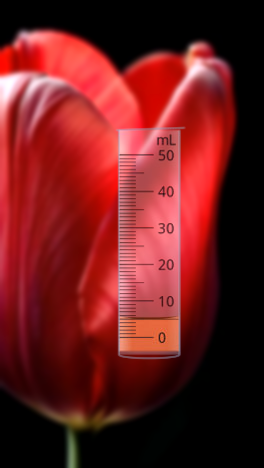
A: 5mL
